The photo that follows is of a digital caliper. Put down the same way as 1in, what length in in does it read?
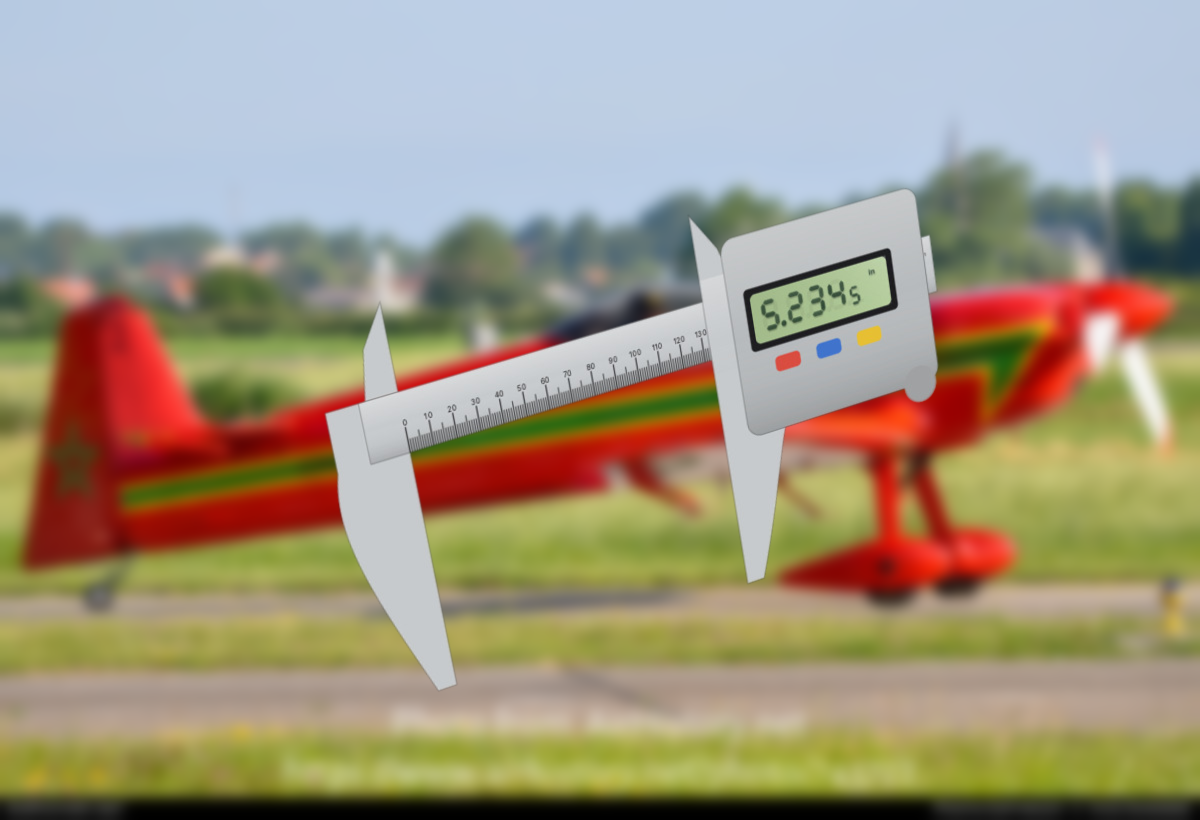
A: 5.2345in
